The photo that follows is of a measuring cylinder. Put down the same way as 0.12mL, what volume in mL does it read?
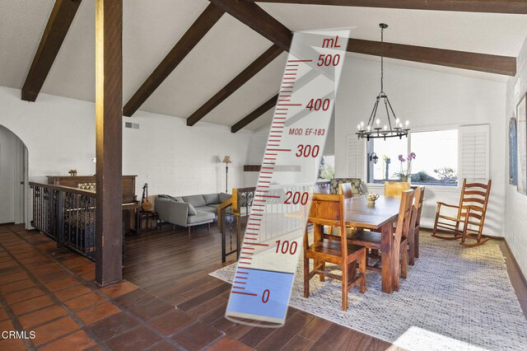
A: 50mL
